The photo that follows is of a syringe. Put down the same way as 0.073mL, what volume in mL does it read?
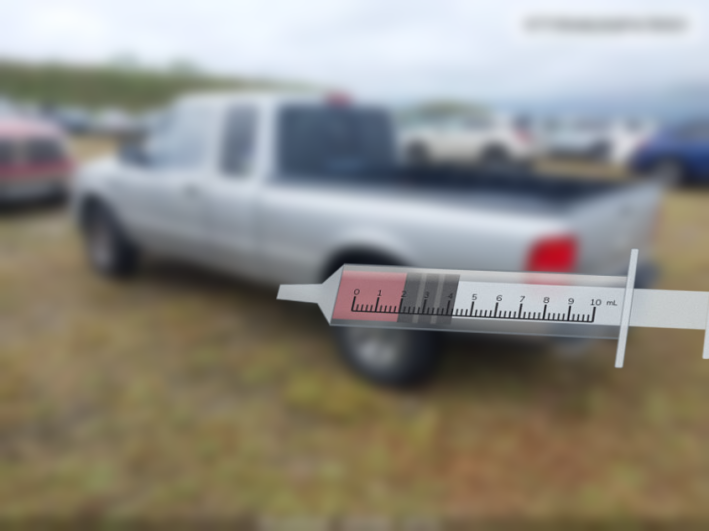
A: 2mL
